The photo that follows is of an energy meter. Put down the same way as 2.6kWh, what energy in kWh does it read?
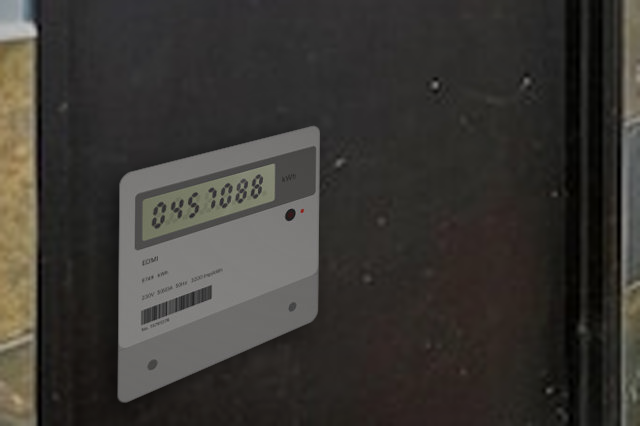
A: 457088kWh
